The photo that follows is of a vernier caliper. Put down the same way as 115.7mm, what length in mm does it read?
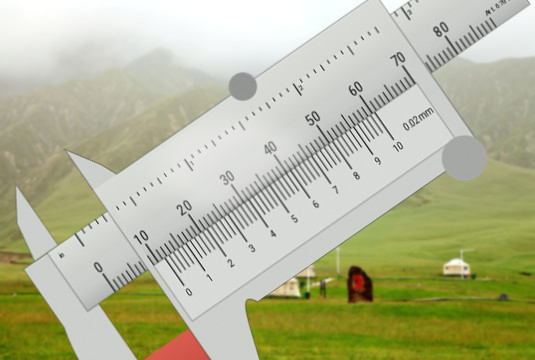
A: 11.5mm
